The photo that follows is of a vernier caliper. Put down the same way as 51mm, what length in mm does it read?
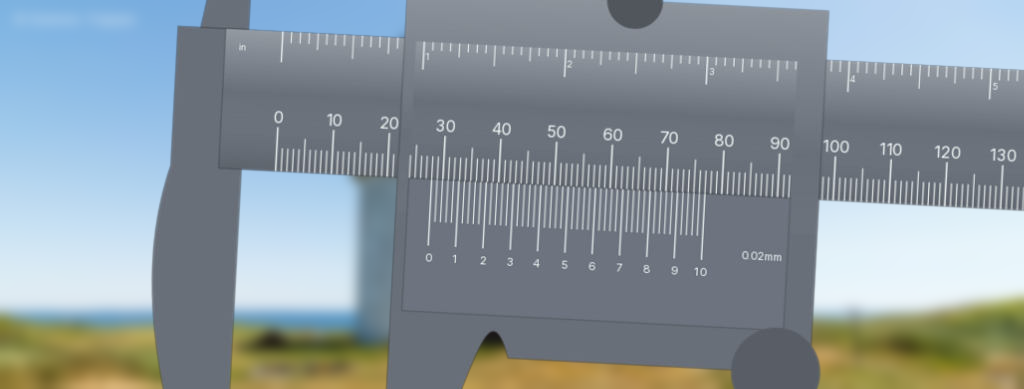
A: 28.0mm
